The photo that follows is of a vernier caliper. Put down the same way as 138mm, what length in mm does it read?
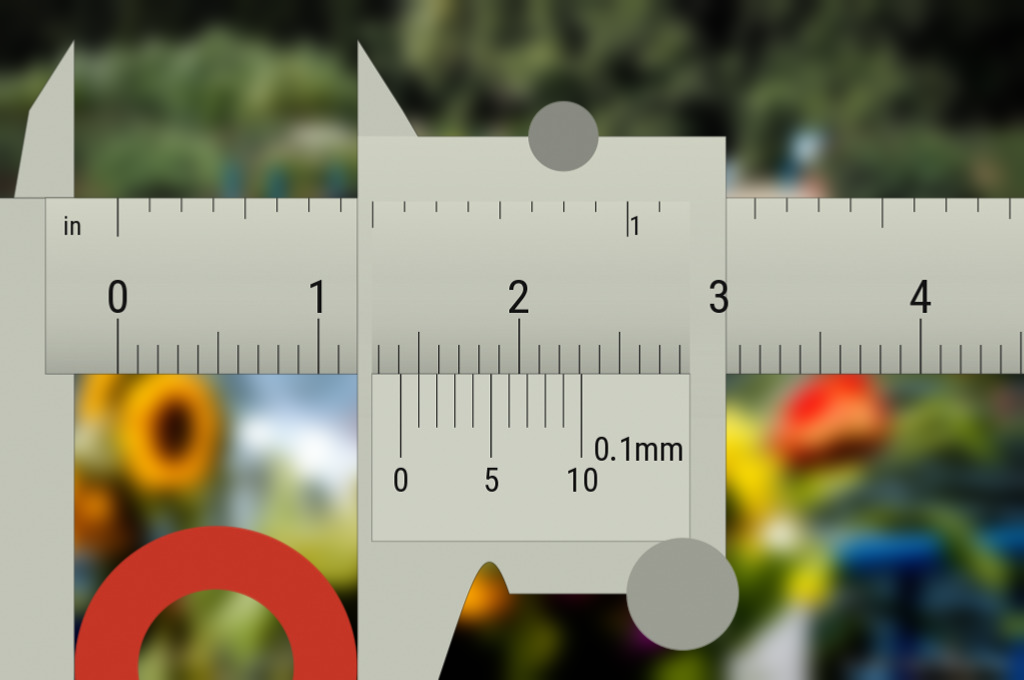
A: 14.1mm
